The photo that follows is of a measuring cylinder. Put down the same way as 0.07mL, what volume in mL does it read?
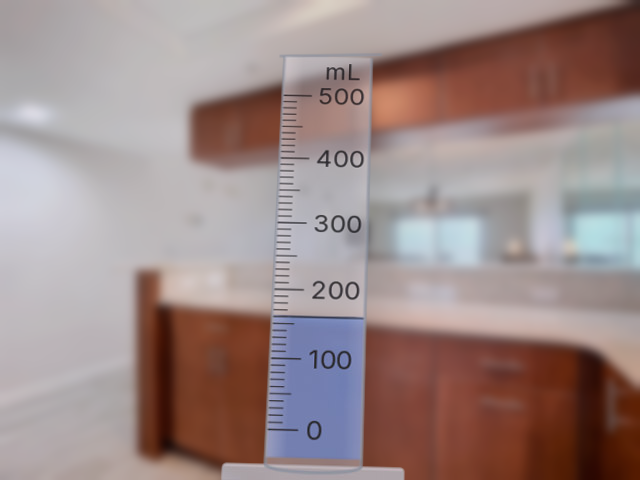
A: 160mL
